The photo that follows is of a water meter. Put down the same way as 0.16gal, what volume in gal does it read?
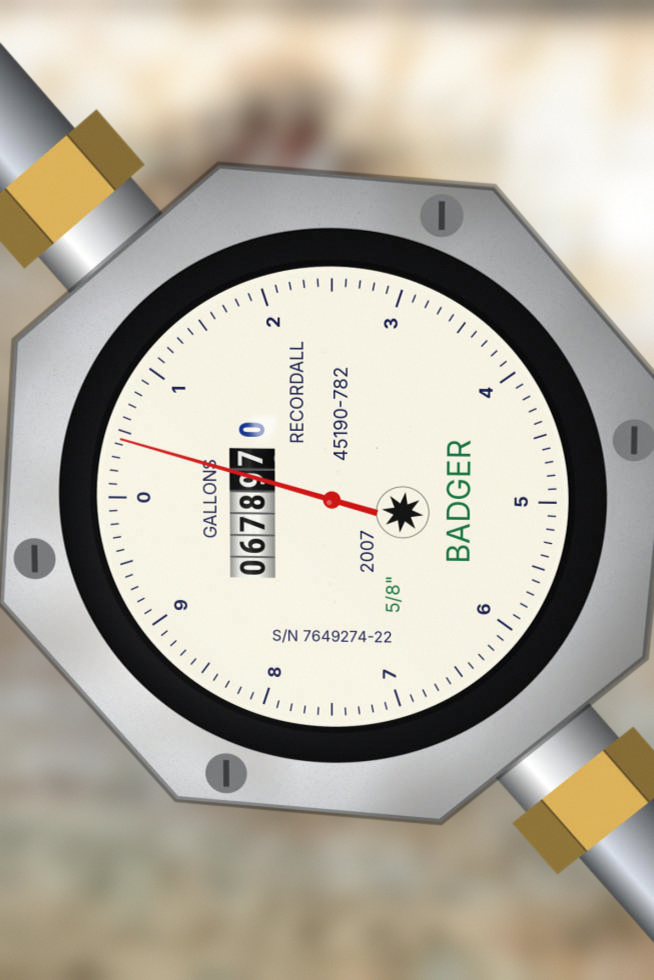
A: 678970.4gal
